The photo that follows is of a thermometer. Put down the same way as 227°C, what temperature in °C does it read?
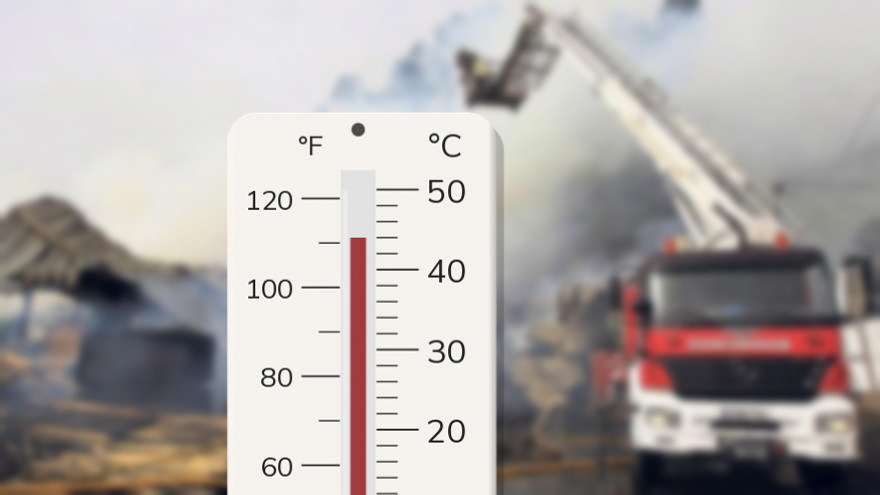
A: 44°C
